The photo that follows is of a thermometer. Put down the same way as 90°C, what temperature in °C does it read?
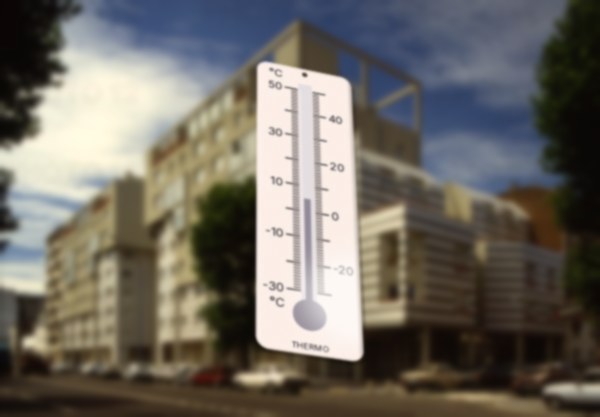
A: 5°C
